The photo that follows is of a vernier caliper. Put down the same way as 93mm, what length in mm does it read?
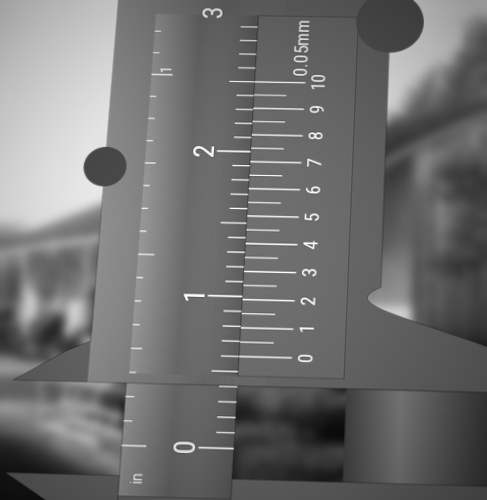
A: 6.0mm
